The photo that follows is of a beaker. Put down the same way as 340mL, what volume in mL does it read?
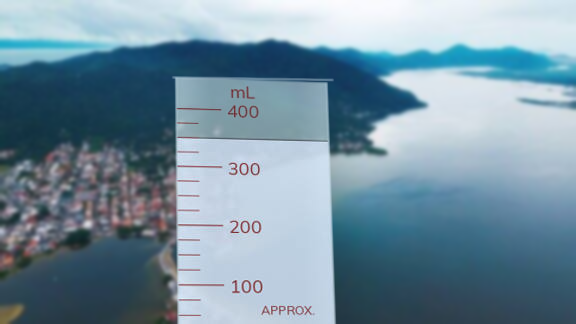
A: 350mL
